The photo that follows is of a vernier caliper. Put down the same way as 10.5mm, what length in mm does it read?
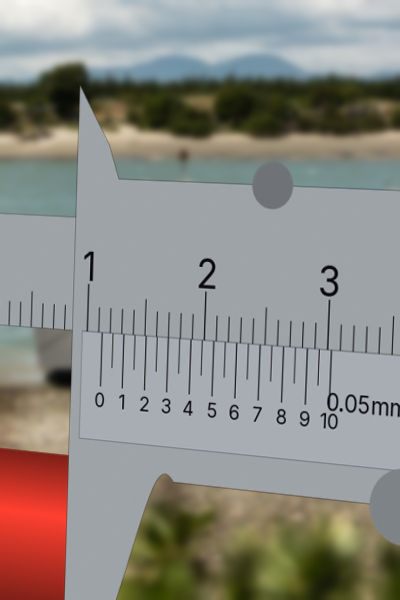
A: 11.3mm
